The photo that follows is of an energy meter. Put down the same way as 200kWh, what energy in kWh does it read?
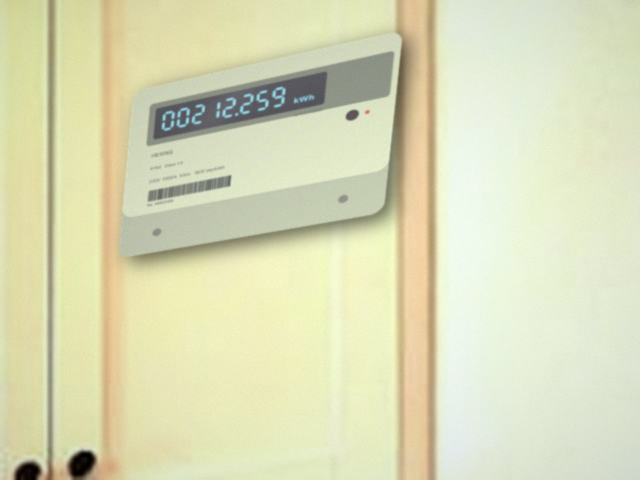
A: 212.259kWh
